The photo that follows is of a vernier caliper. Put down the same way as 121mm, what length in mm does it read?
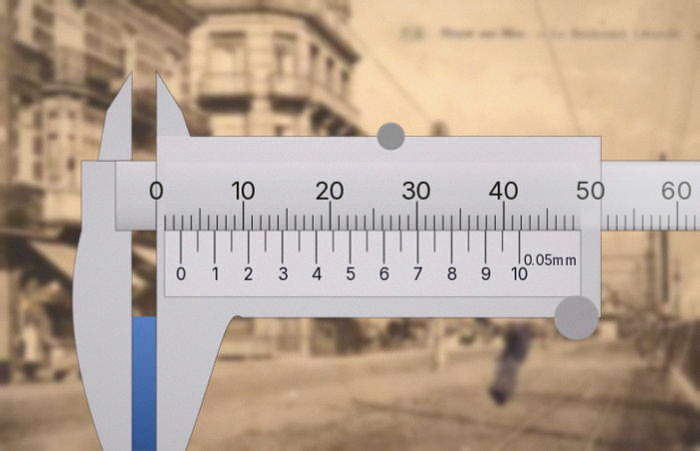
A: 2.8mm
